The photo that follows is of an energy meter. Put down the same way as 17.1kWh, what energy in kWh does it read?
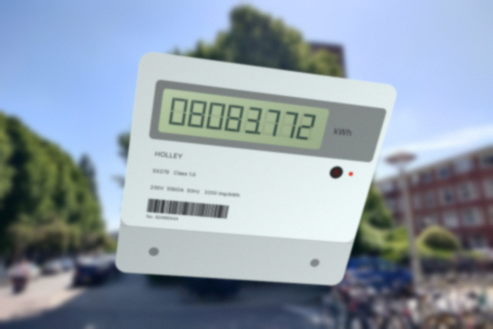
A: 8083.772kWh
